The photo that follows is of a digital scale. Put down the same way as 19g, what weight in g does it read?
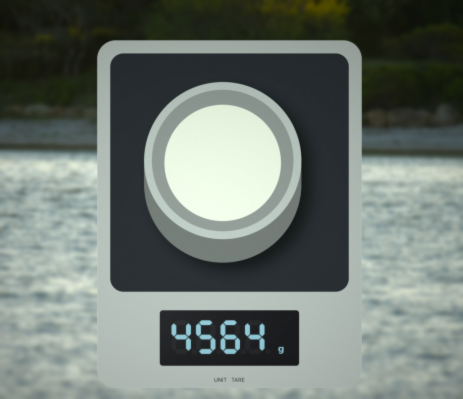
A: 4564g
